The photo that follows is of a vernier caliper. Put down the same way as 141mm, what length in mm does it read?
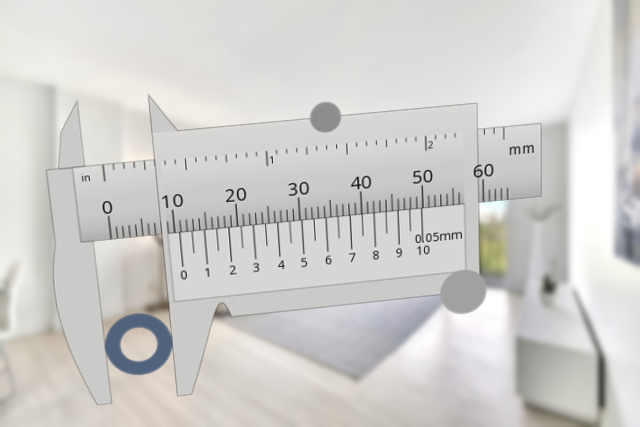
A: 10.8mm
